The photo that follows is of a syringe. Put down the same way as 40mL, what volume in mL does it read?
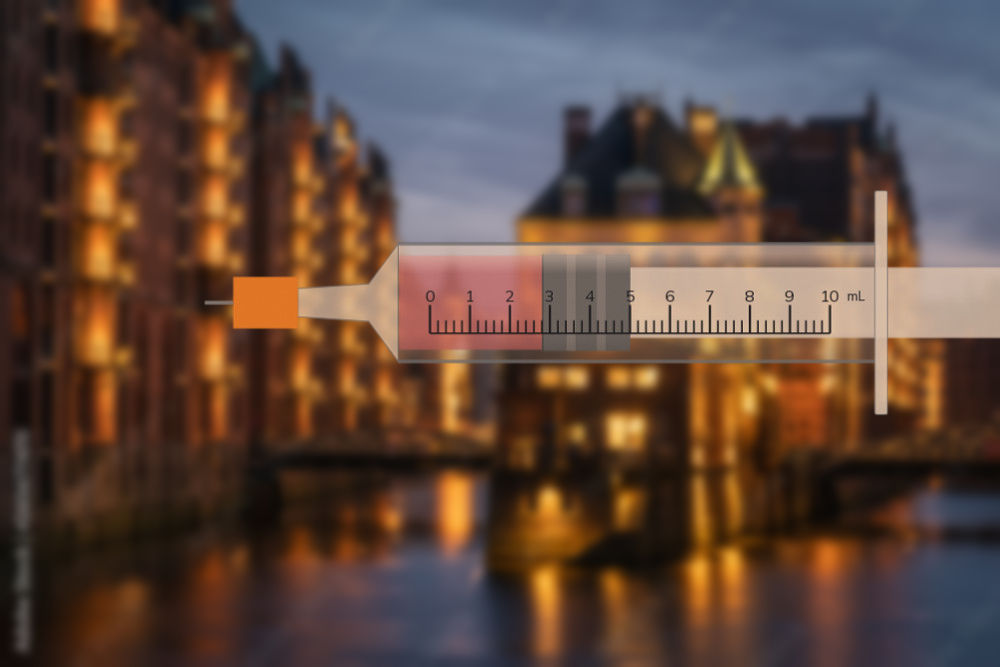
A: 2.8mL
